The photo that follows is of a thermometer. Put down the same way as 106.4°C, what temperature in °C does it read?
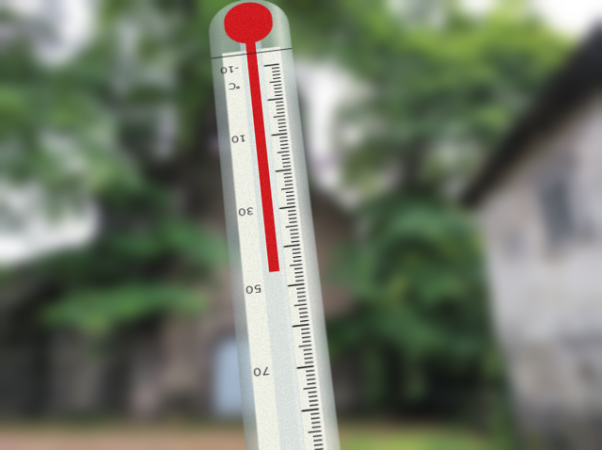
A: 46°C
